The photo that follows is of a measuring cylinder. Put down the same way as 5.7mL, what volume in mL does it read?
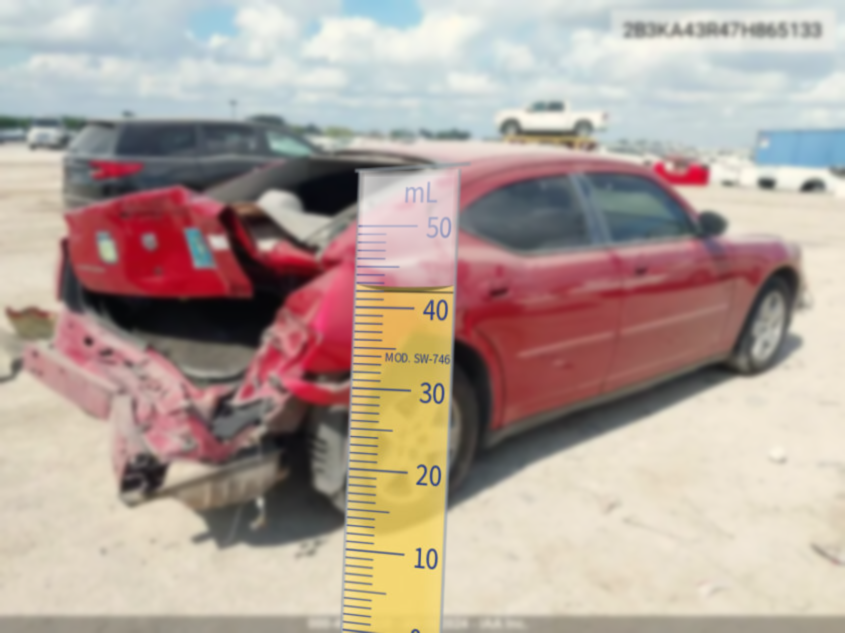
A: 42mL
